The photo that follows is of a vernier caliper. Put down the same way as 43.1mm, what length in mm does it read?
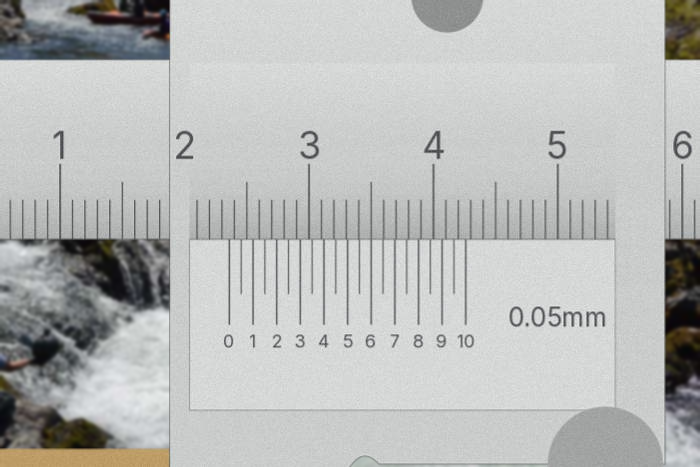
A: 23.6mm
